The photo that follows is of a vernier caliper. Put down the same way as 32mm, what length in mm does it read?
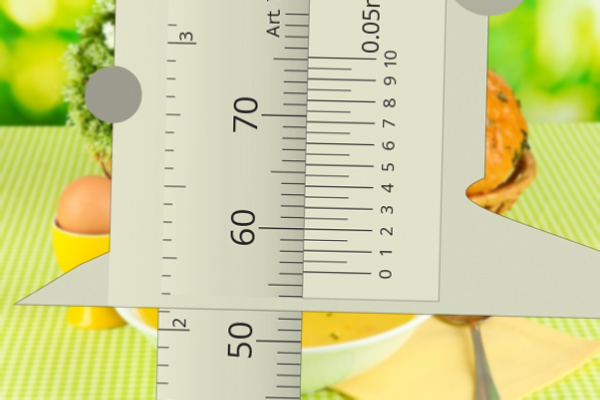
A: 56.2mm
